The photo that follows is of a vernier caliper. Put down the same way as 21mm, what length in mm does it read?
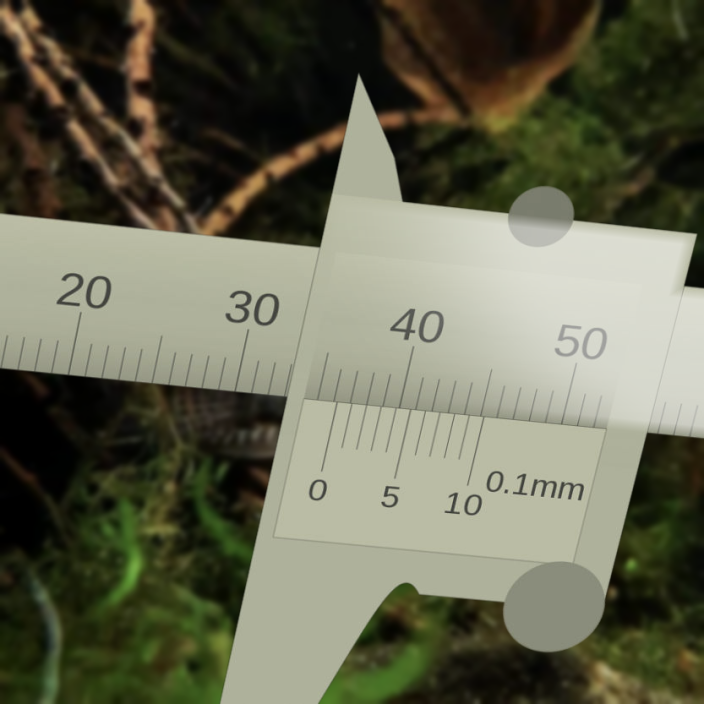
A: 36.2mm
